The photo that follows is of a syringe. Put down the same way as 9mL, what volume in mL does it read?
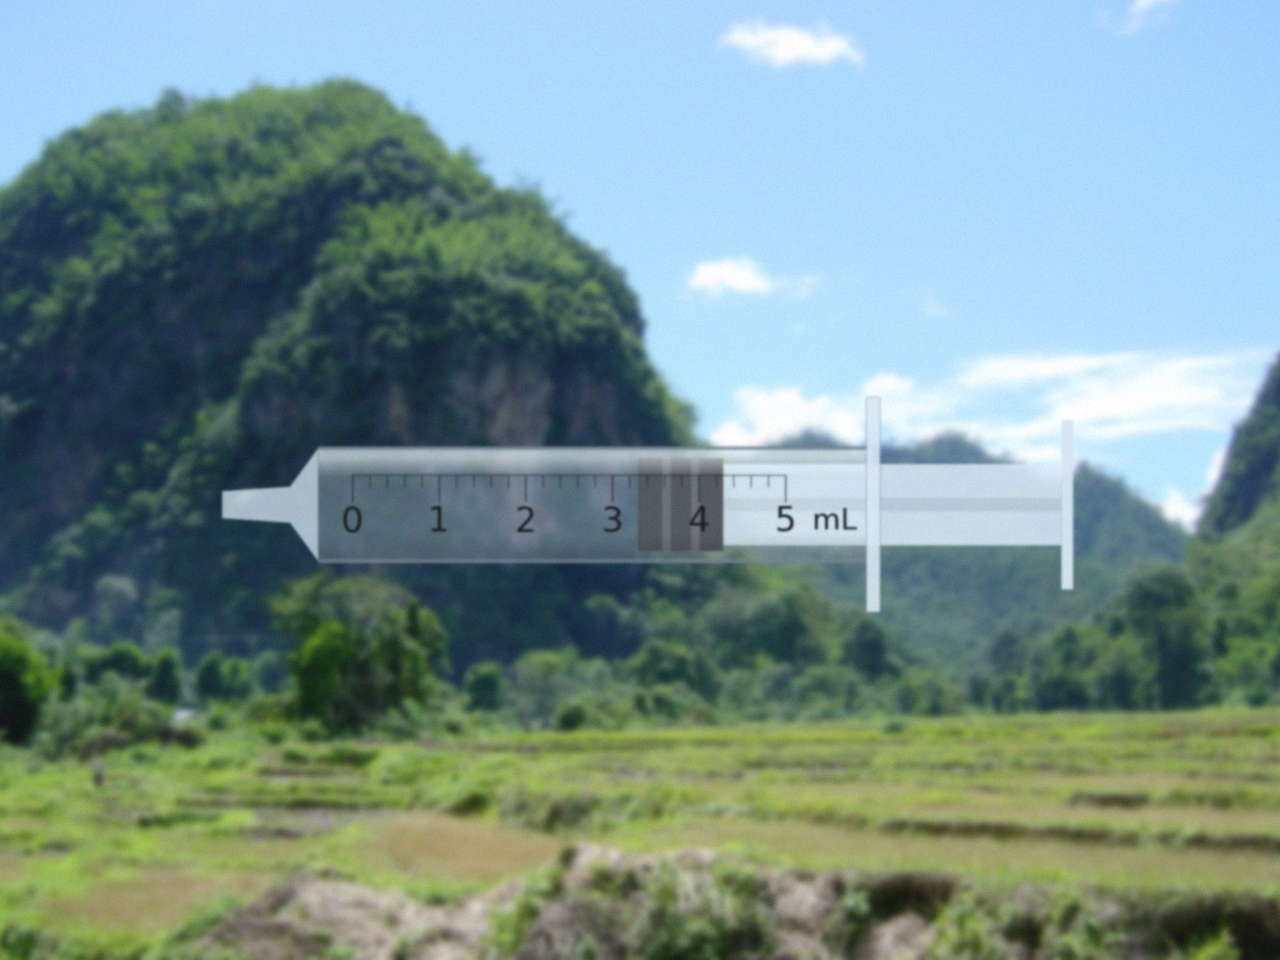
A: 3.3mL
